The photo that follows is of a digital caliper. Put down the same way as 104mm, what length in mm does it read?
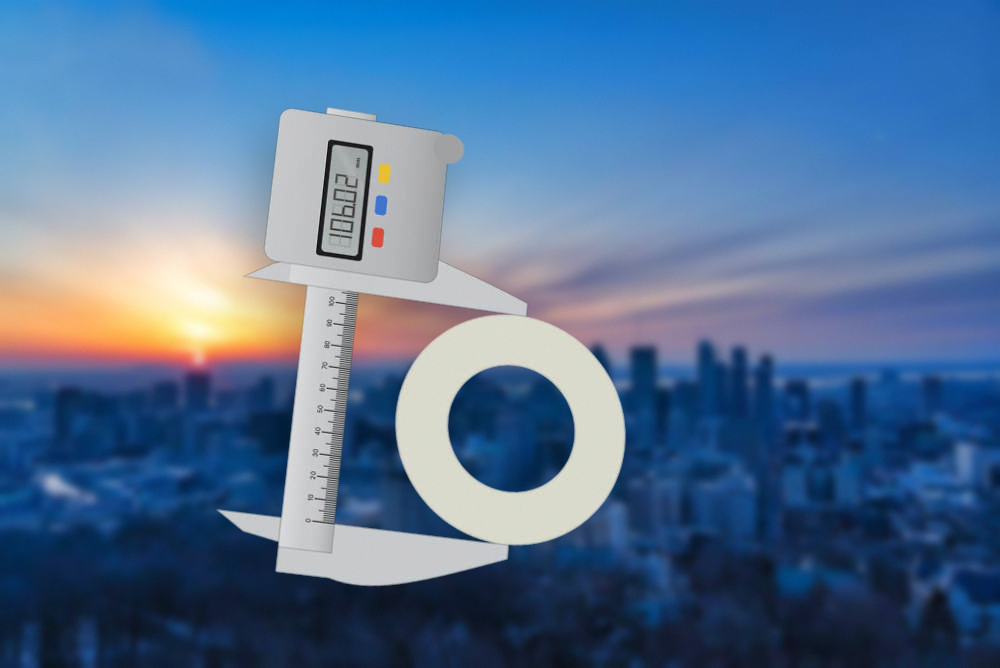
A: 106.02mm
